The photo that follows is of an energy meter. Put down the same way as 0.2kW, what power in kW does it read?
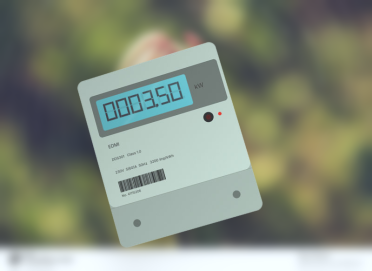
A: 3.50kW
